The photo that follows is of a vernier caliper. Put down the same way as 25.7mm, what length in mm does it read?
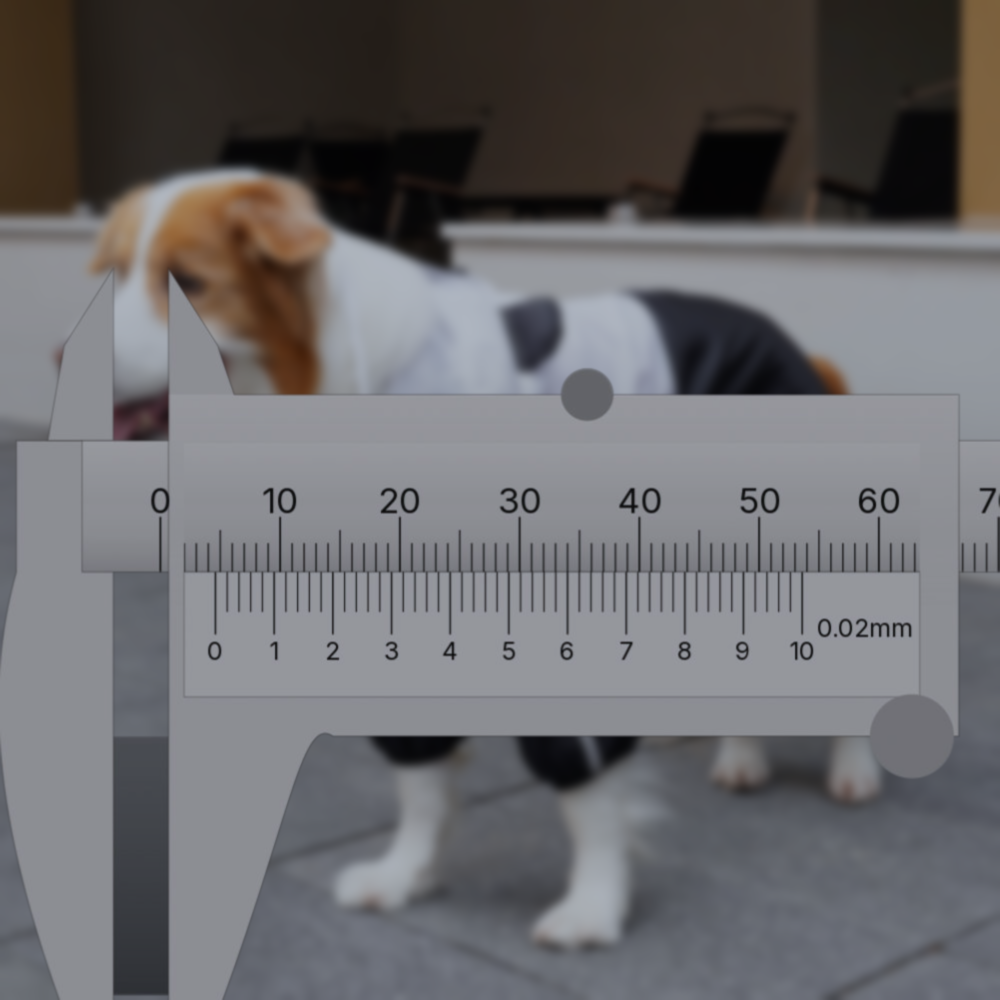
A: 4.6mm
